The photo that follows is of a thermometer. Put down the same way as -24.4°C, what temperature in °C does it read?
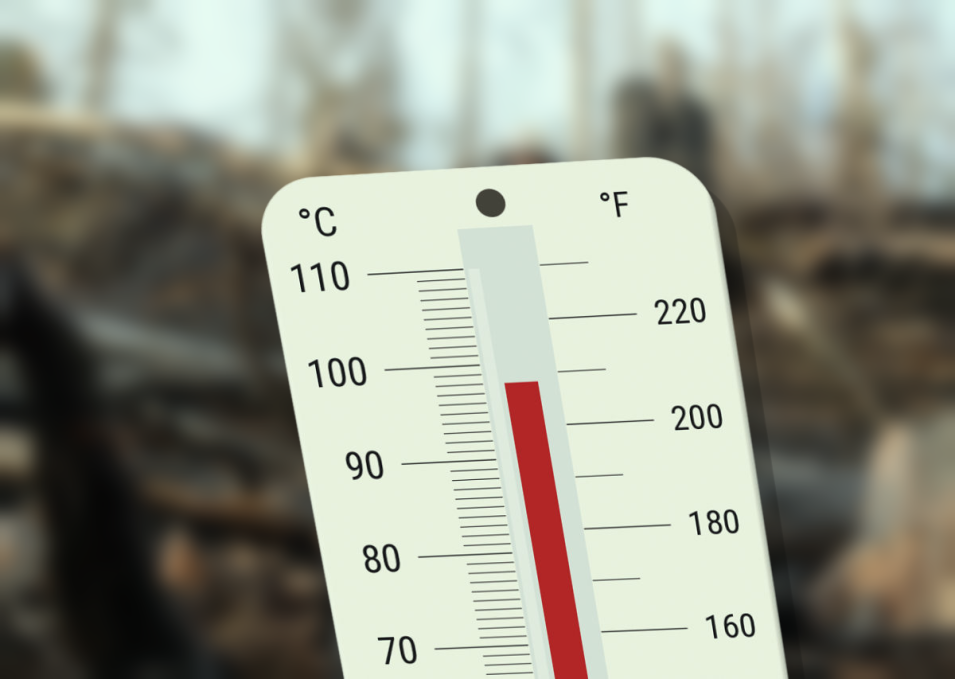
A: 98°C
